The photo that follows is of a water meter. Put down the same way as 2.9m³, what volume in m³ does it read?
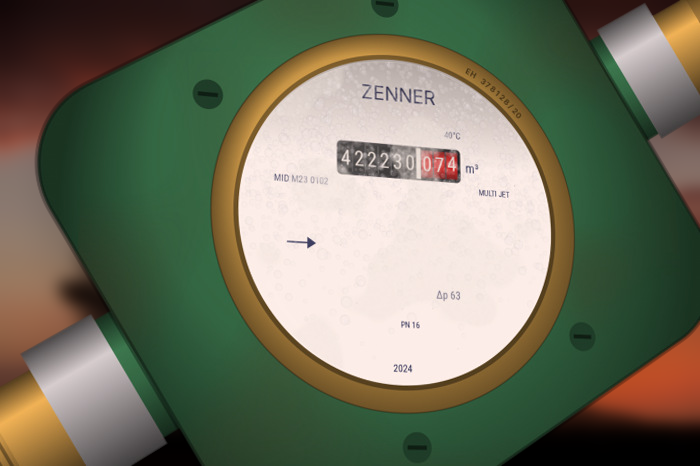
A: 422230.074m³
